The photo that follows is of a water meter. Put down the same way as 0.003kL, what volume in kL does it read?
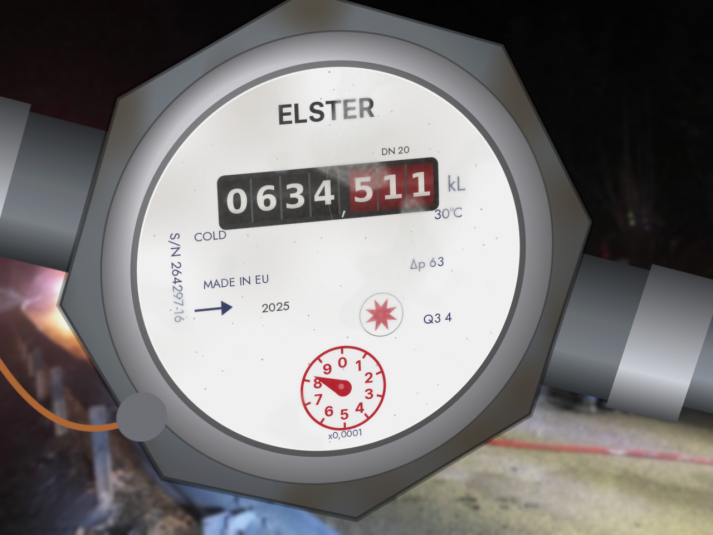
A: 634.5118kL
